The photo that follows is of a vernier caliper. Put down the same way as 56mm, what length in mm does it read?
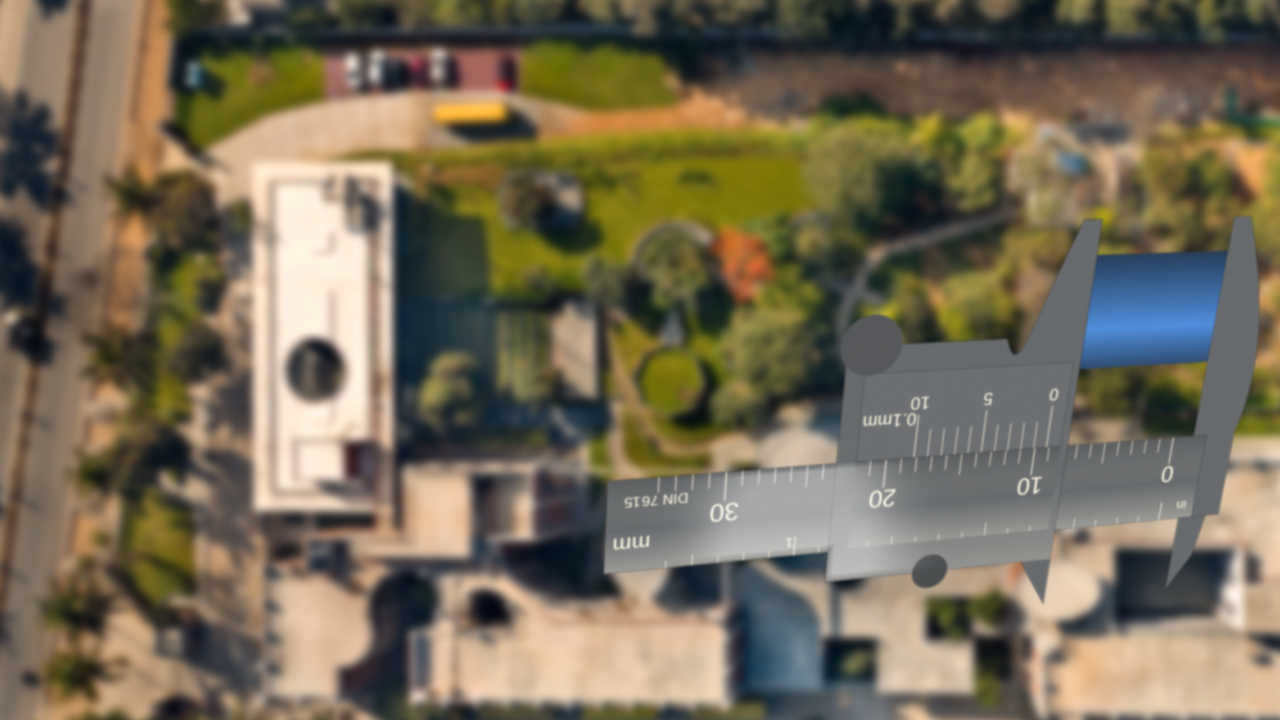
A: 9.2mm
